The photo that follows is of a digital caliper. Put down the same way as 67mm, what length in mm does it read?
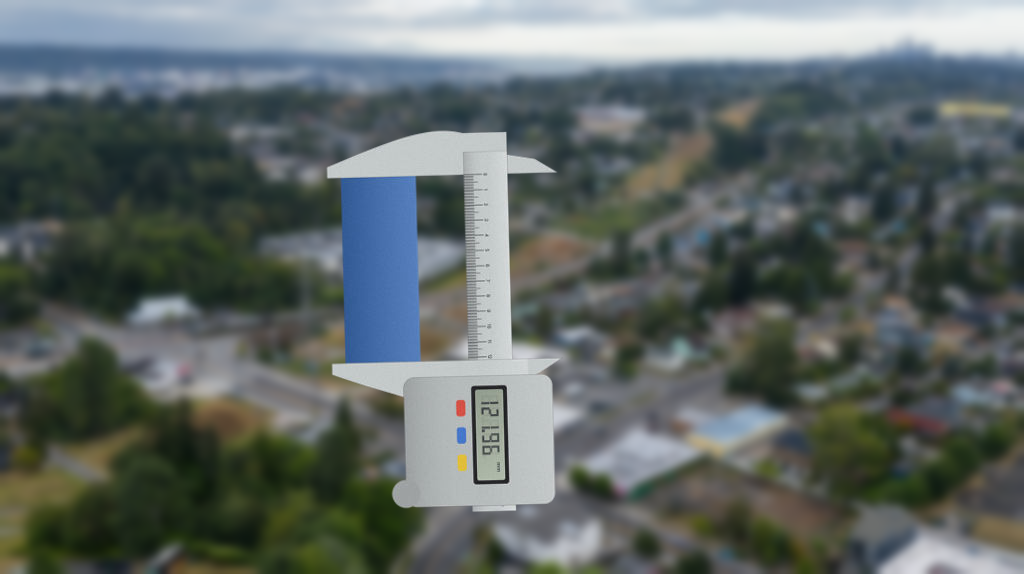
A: 121.96mm
